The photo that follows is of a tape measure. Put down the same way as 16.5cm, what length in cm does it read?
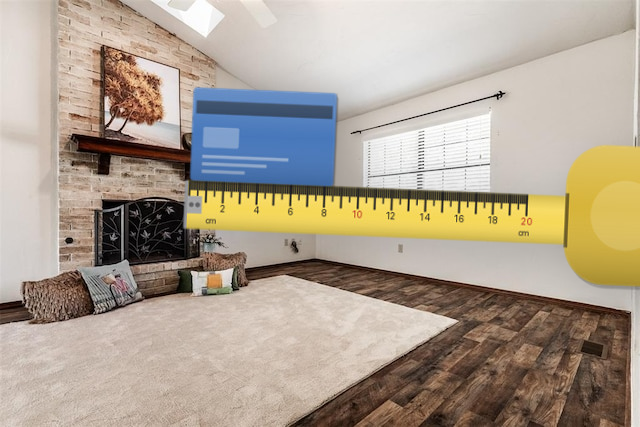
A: 8.5cm
